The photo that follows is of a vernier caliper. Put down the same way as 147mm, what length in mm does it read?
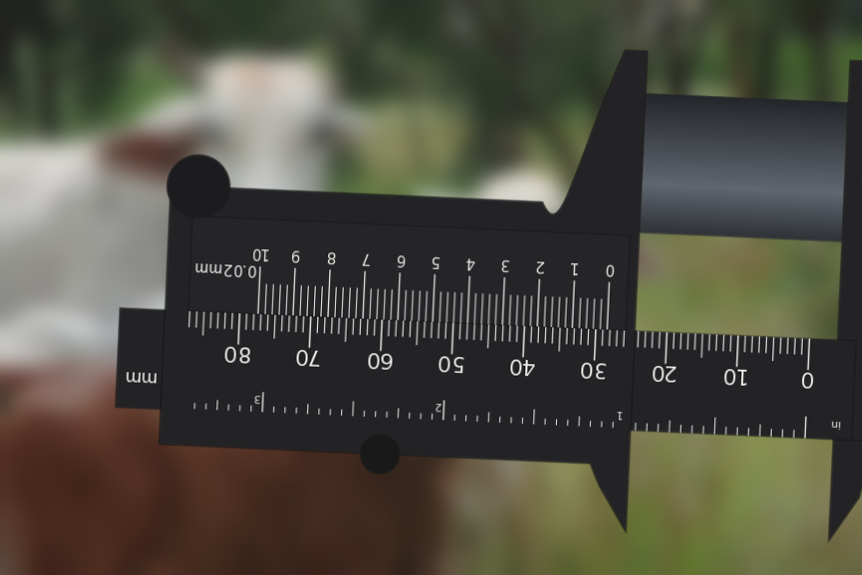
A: 28.4mm
